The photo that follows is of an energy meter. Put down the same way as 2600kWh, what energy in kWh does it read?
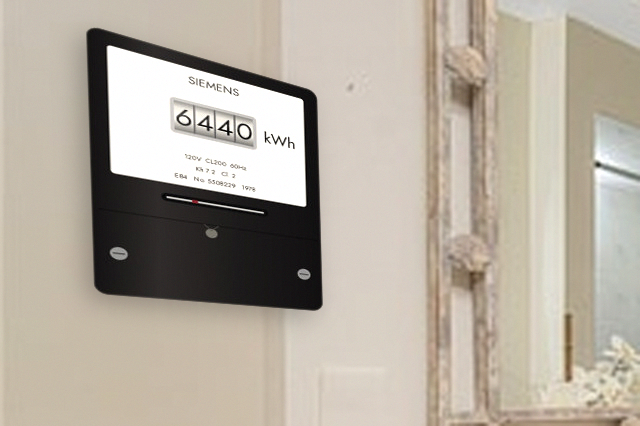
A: 6440kWh
